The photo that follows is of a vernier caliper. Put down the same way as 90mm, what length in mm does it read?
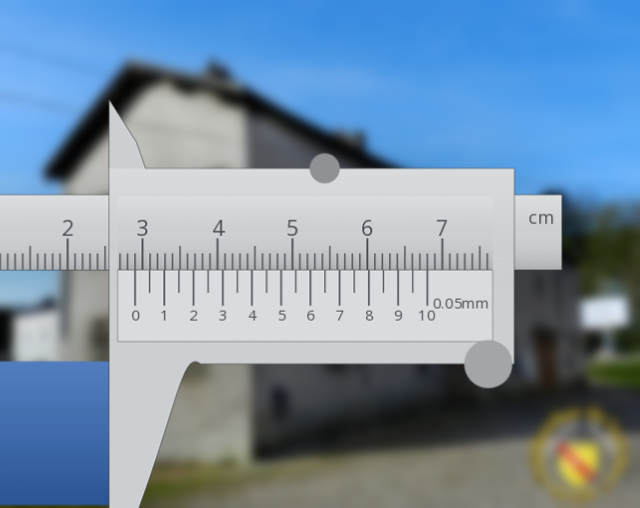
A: 29.0mm
